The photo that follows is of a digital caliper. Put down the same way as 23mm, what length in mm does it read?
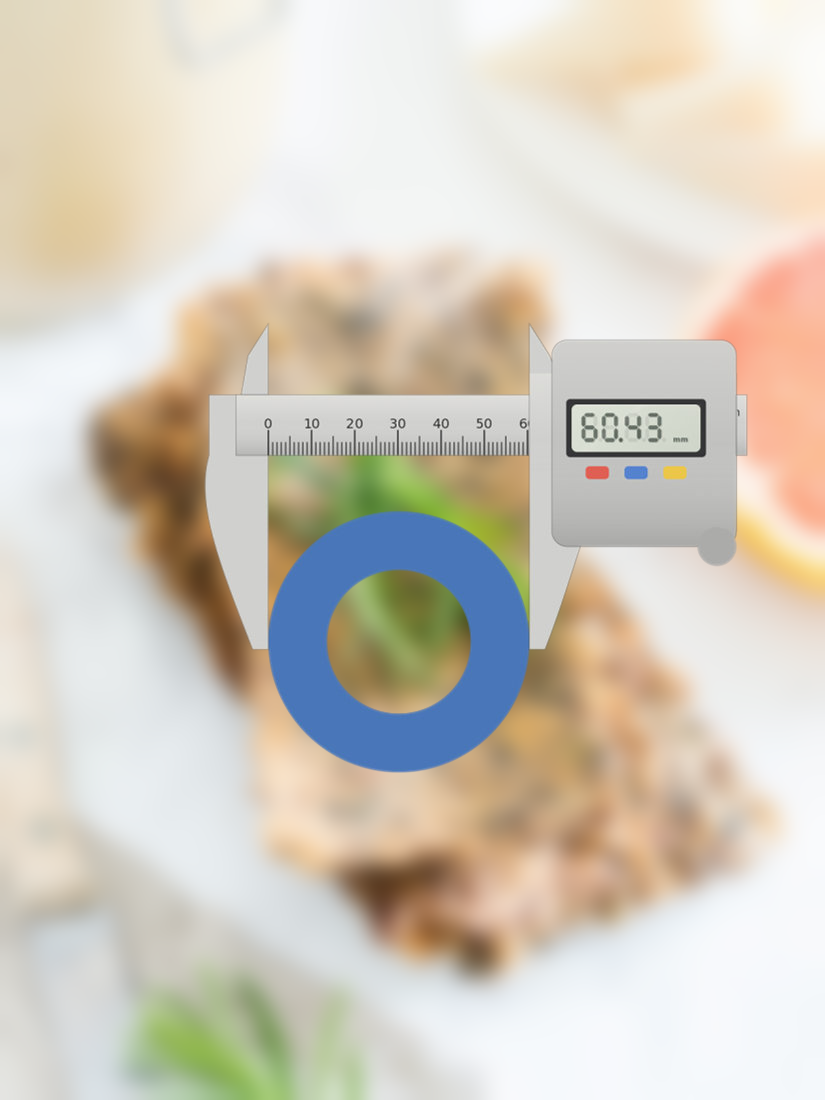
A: 60.43mm
